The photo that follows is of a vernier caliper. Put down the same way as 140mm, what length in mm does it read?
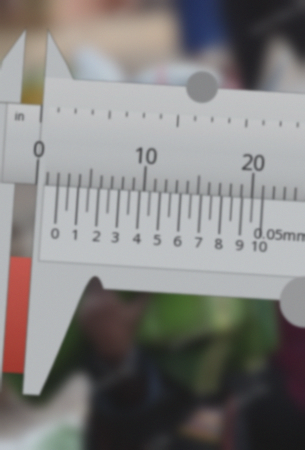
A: 2.0mm
